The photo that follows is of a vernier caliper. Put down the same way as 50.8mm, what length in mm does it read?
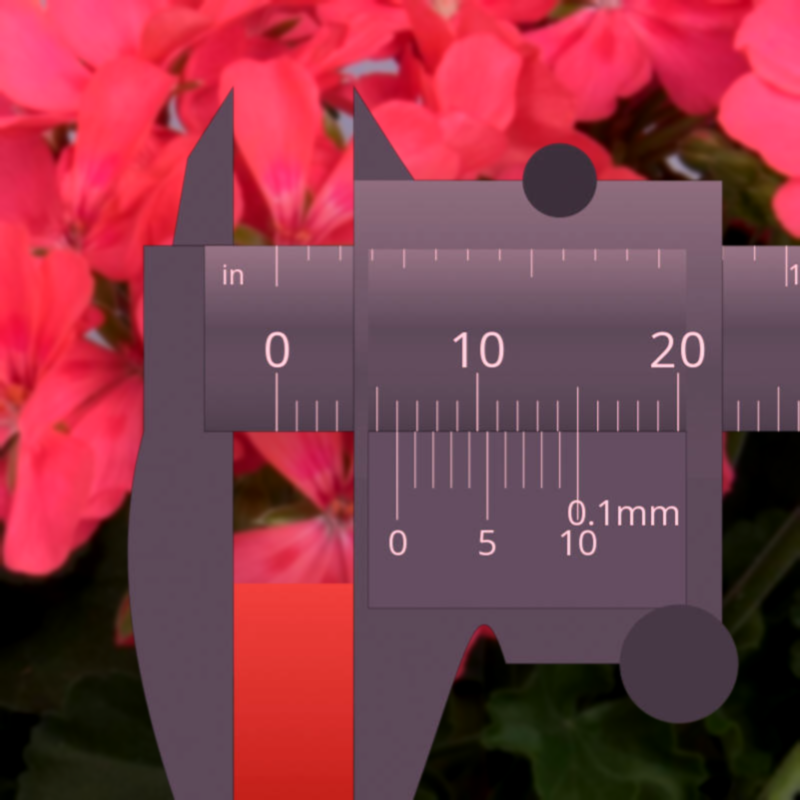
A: 6.0mm
